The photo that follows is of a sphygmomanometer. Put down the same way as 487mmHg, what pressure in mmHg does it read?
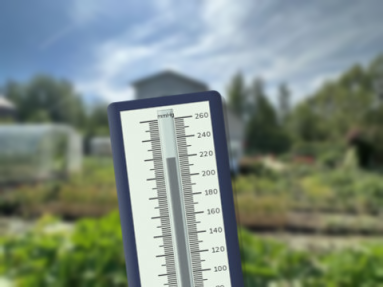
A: 220mmHg
